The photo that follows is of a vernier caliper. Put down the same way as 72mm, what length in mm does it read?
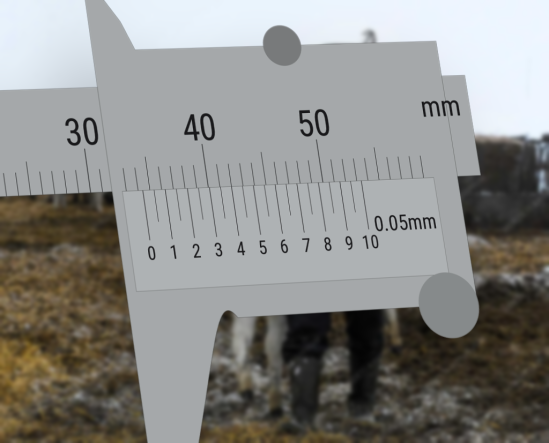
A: 34.4mm
